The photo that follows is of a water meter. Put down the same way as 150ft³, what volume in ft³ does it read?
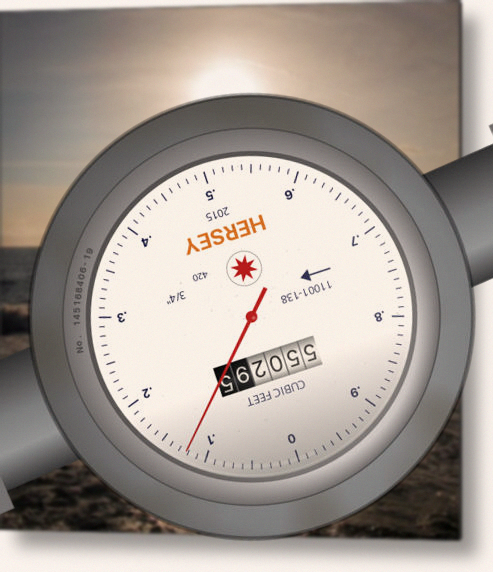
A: 550295.12ft³
